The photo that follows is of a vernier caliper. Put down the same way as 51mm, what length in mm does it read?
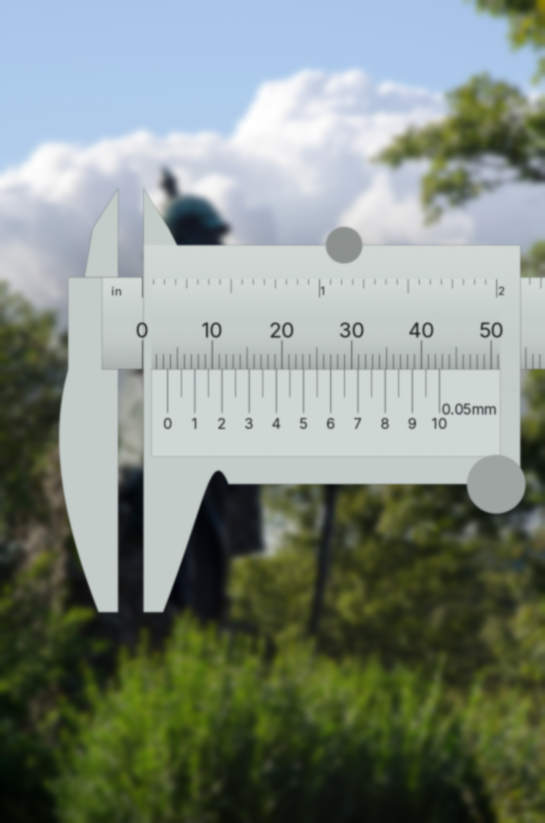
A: 3.6mm
